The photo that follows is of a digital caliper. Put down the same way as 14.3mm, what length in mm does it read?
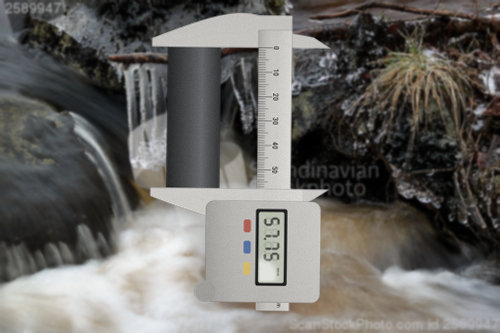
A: 57.75mm
